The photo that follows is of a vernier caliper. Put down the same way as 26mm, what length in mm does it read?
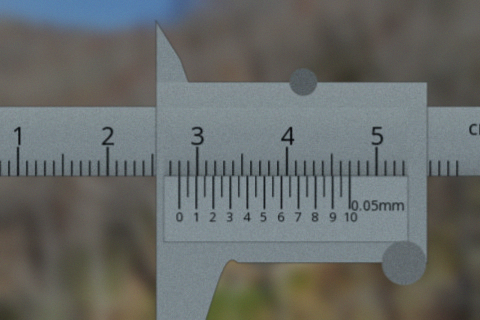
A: 28.0mm
